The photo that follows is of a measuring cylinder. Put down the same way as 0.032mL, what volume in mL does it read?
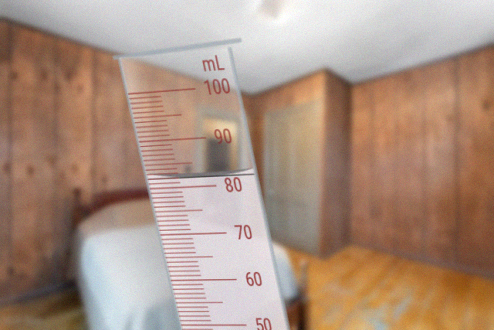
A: 82mL
